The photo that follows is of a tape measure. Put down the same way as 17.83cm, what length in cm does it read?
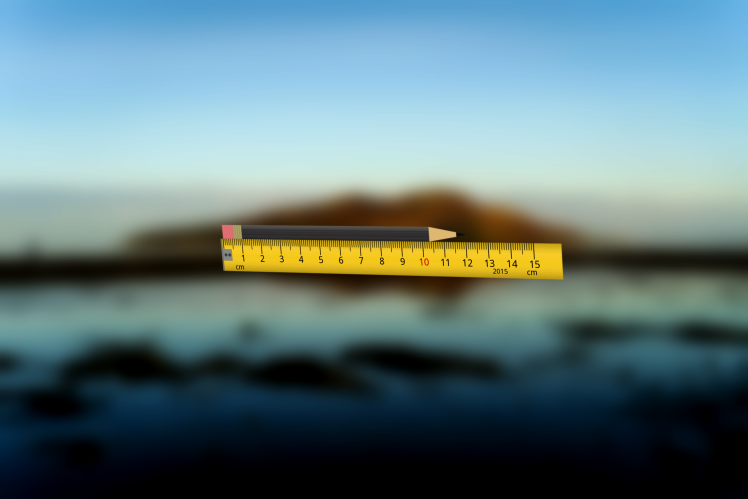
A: 12cm
